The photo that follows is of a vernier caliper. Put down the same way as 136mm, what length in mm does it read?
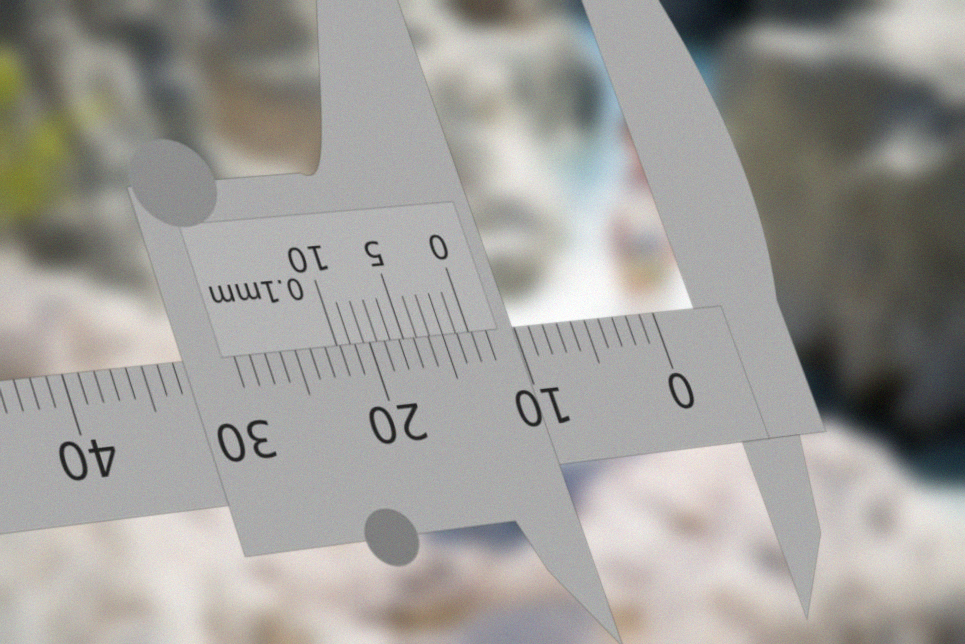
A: 13.2mm
